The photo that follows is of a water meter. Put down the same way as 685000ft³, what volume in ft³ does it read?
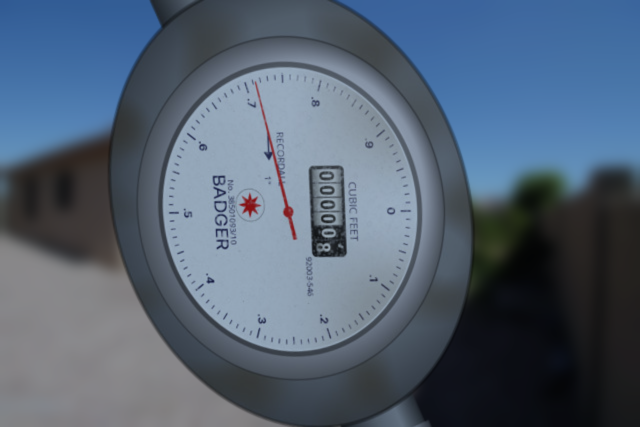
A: 7.71ft³
